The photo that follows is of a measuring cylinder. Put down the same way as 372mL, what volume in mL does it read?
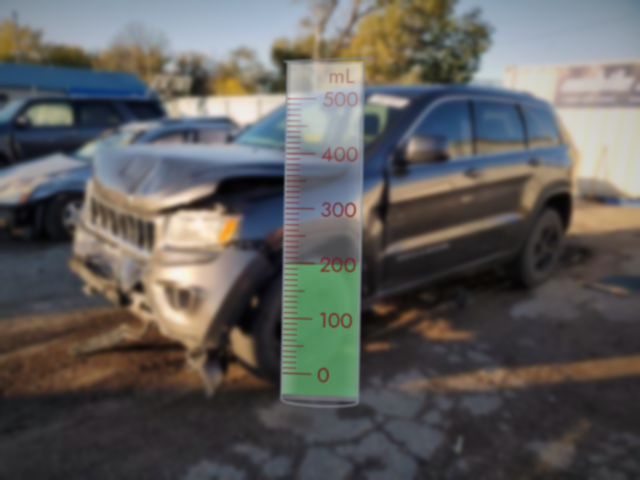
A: 200mL
